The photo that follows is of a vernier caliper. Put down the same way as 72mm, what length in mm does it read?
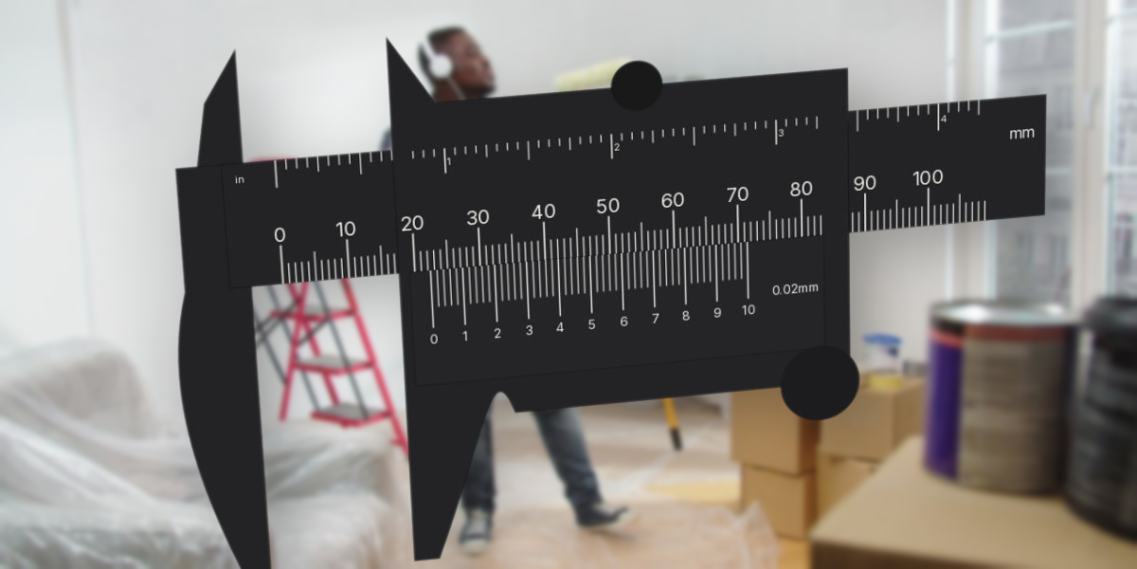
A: 22.4mm
